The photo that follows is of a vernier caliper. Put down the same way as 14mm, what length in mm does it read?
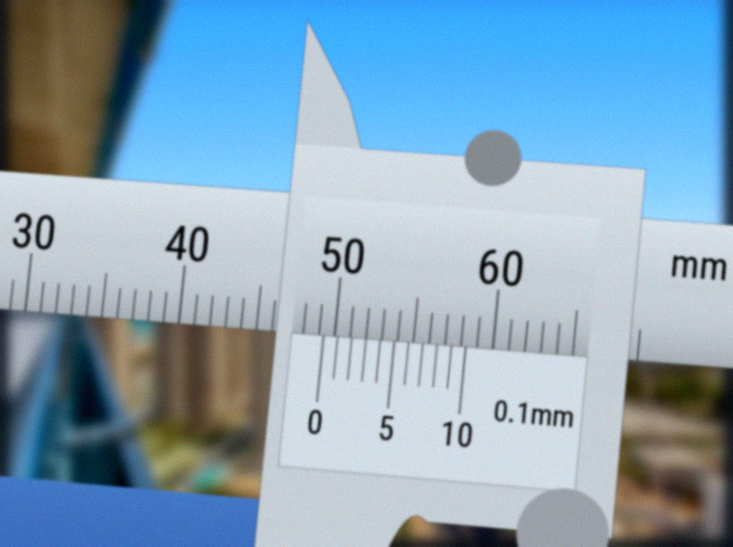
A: 49.3mm
